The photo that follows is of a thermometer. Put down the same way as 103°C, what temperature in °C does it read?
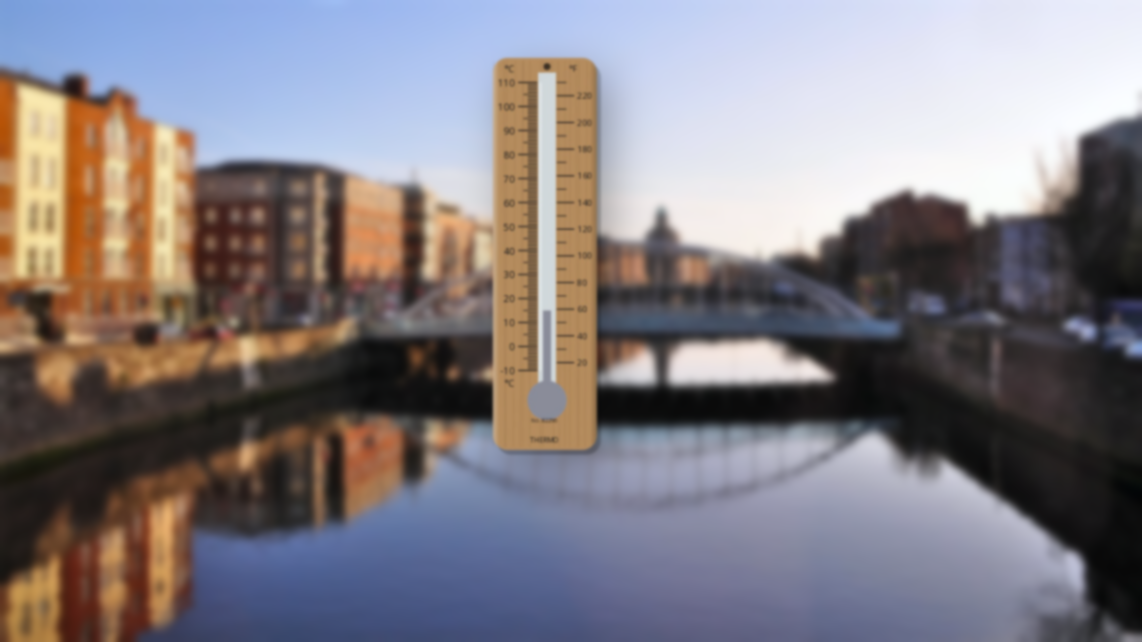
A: 15°C
